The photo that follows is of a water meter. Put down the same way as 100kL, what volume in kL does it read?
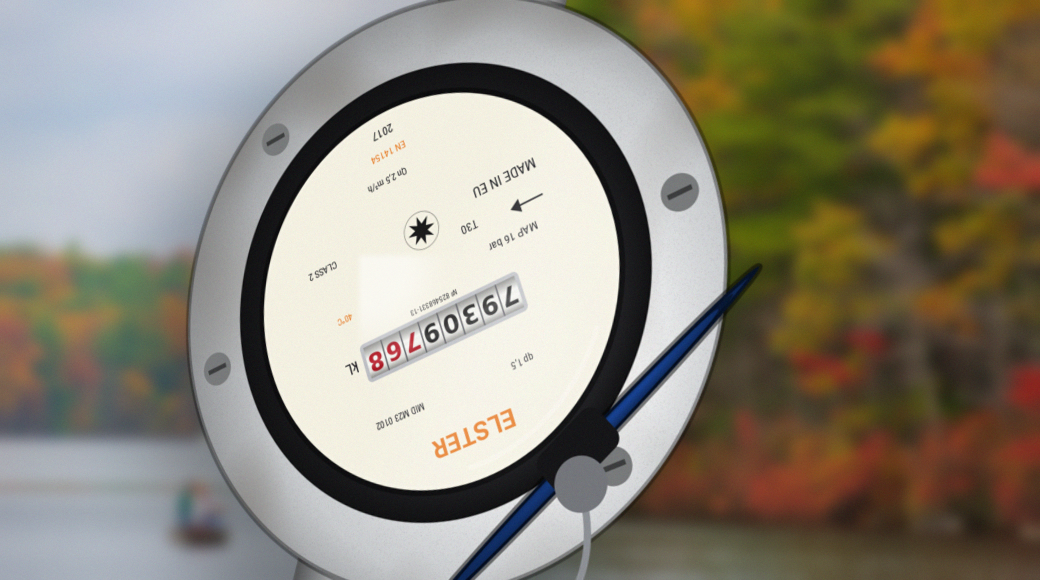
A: 79309.768kL
